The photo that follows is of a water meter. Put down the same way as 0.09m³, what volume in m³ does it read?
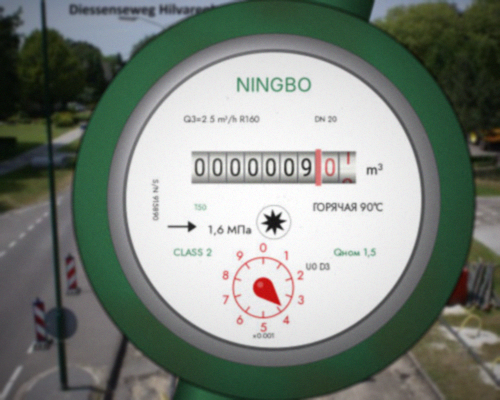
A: 9.013m³
